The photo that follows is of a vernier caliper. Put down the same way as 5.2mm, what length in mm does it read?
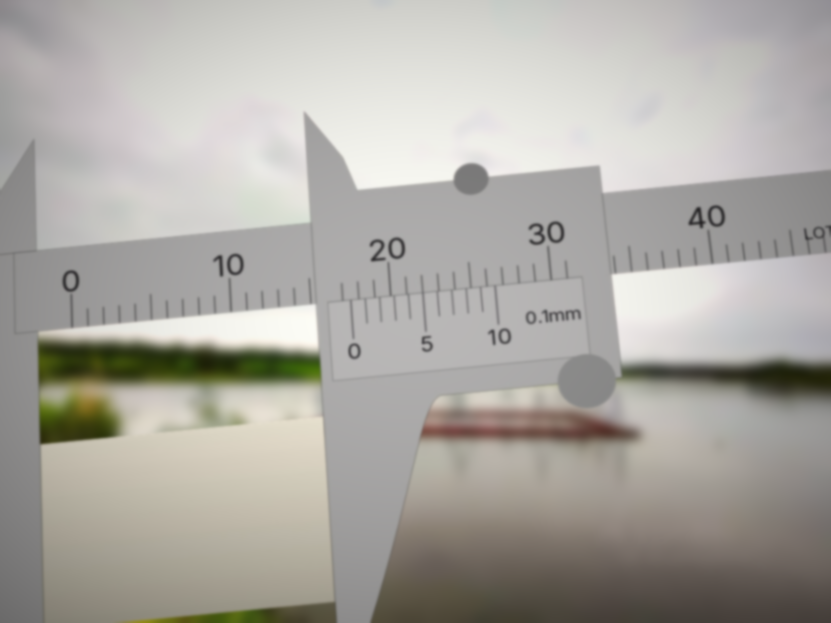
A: 17.5mm
